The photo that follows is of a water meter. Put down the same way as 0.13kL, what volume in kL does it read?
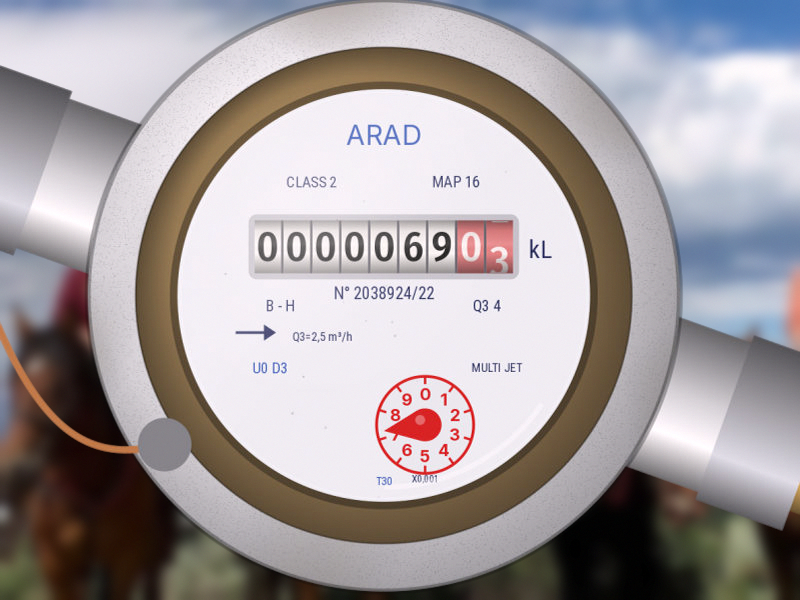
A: 69.027kL
